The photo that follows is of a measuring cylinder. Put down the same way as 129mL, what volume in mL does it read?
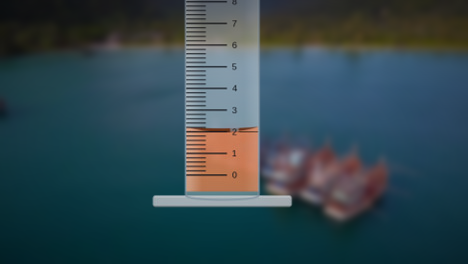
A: 2mL
